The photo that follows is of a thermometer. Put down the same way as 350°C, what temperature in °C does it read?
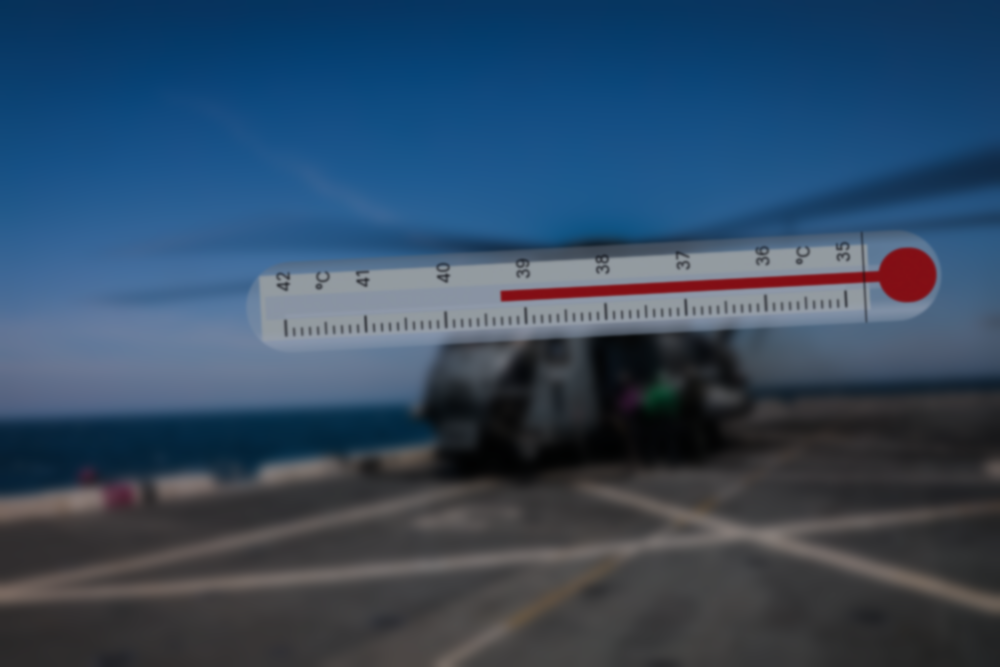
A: 39.3°C
